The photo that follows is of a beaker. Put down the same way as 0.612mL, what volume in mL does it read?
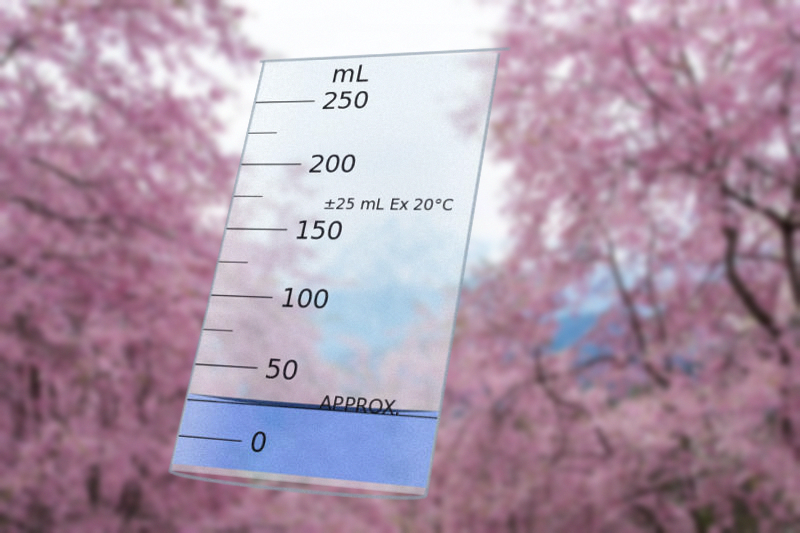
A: 25mL
